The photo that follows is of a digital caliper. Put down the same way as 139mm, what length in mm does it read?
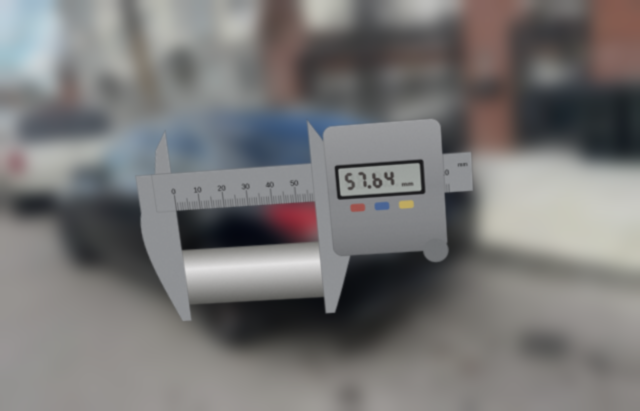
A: 57.64mm
